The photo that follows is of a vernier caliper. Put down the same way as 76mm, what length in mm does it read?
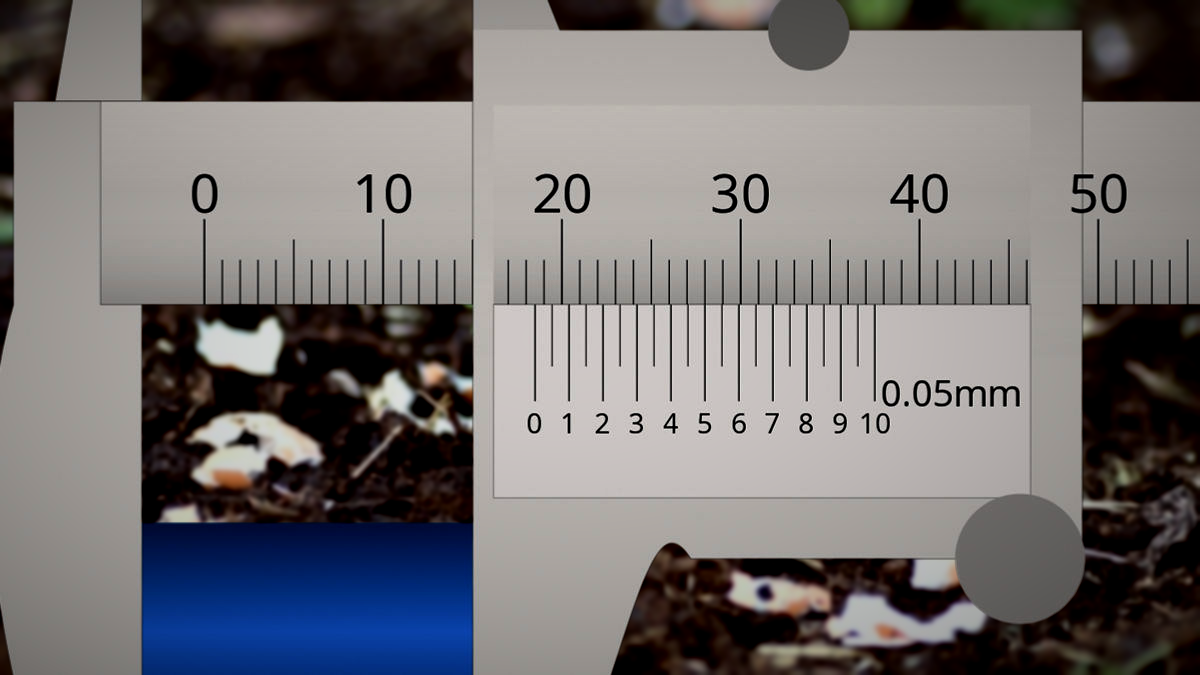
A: 18.5mm
